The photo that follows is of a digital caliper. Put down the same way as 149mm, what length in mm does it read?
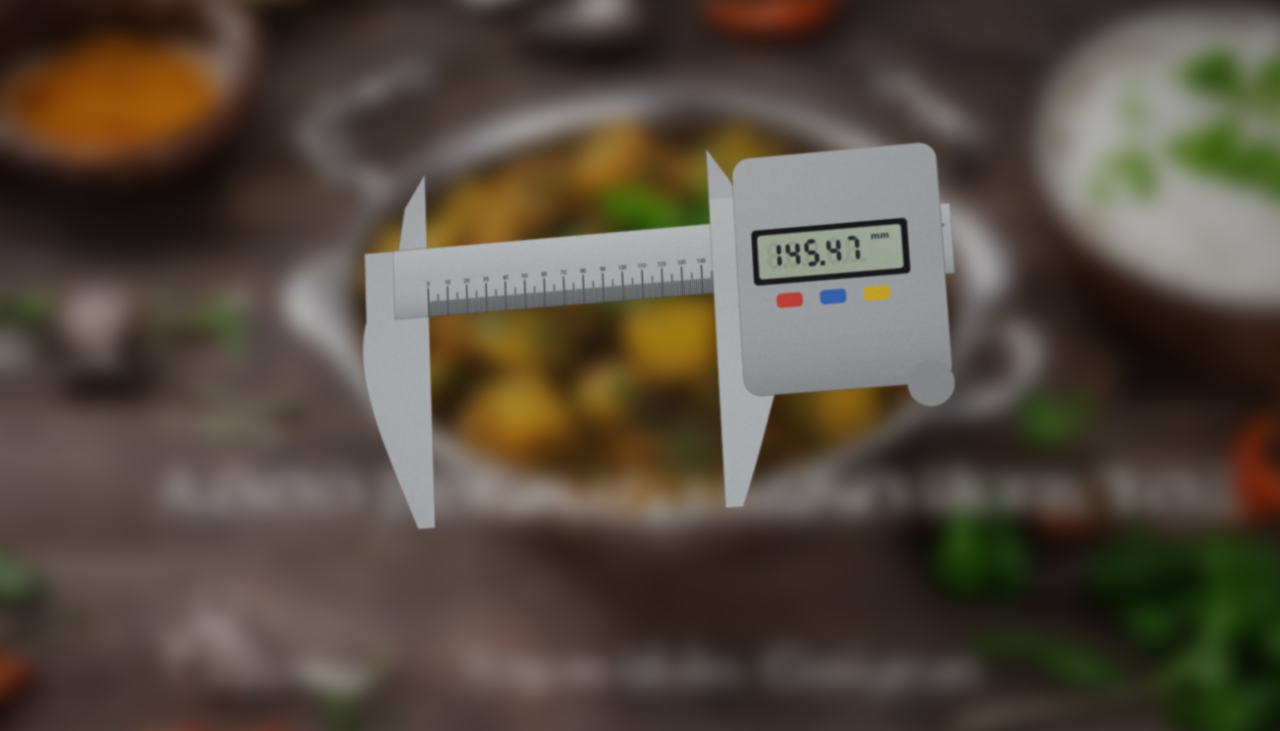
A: 145.47mm
